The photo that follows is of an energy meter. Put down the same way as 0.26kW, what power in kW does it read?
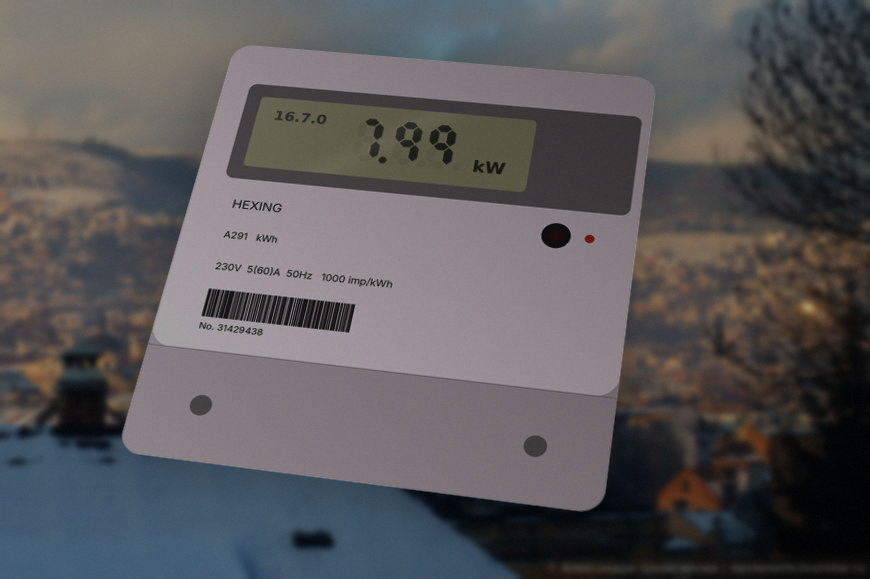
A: 7.99kW
